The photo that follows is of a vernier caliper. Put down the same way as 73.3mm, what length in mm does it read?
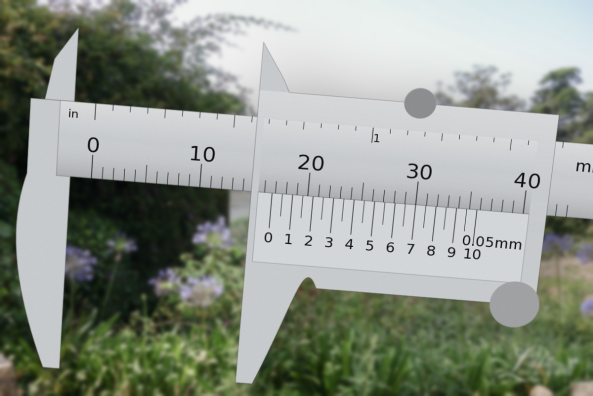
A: 16.7mm
